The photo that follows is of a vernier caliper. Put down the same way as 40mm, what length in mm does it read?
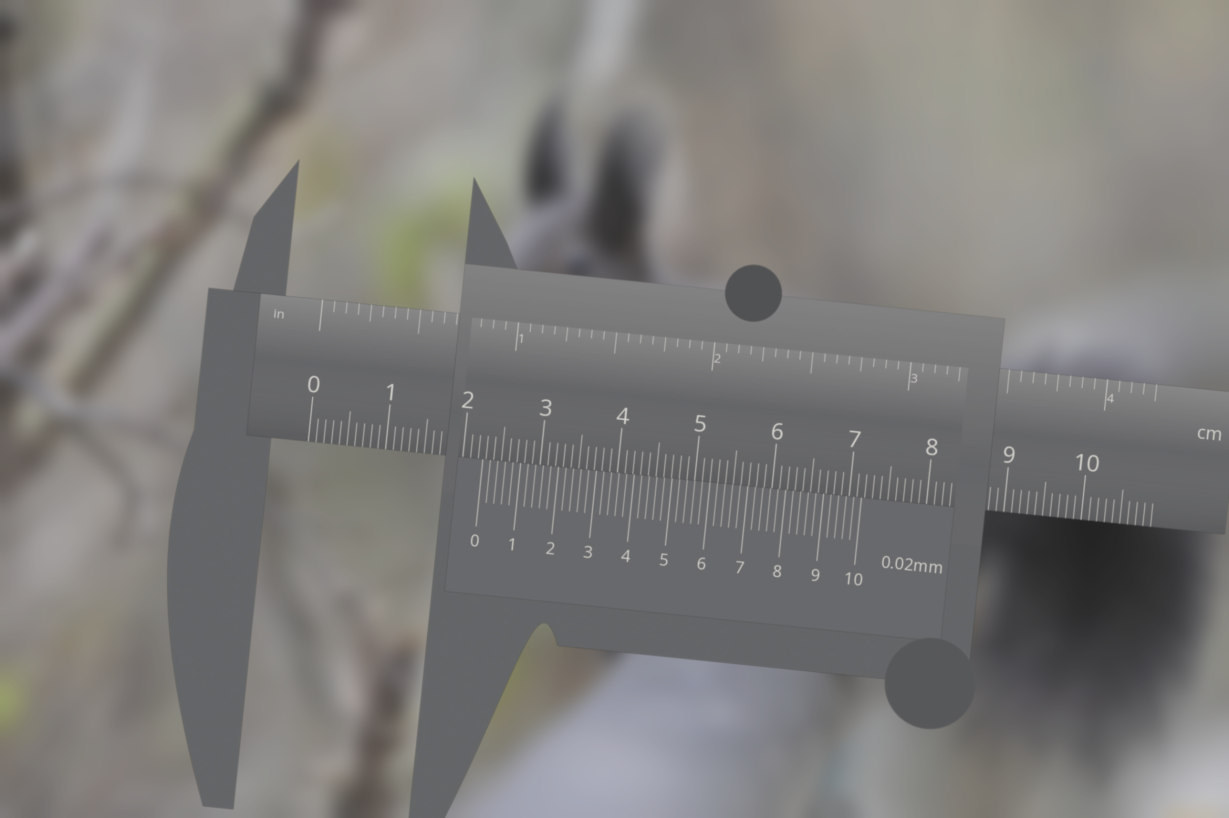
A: 22.6mm
